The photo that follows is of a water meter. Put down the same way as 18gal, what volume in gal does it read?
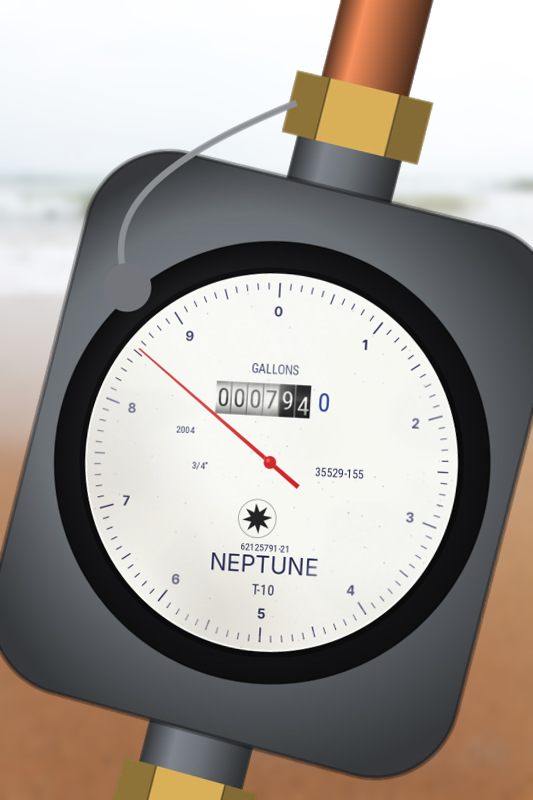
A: 7938.5gal
